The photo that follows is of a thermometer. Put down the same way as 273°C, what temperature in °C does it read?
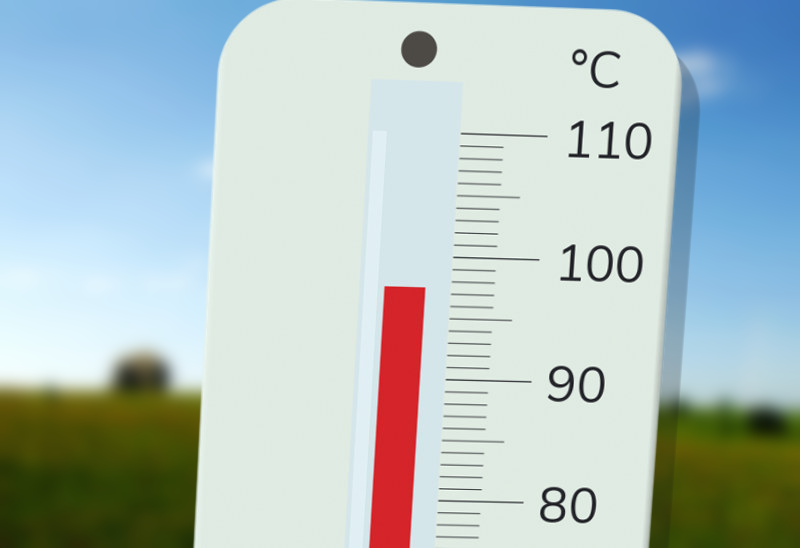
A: 97.5°C
